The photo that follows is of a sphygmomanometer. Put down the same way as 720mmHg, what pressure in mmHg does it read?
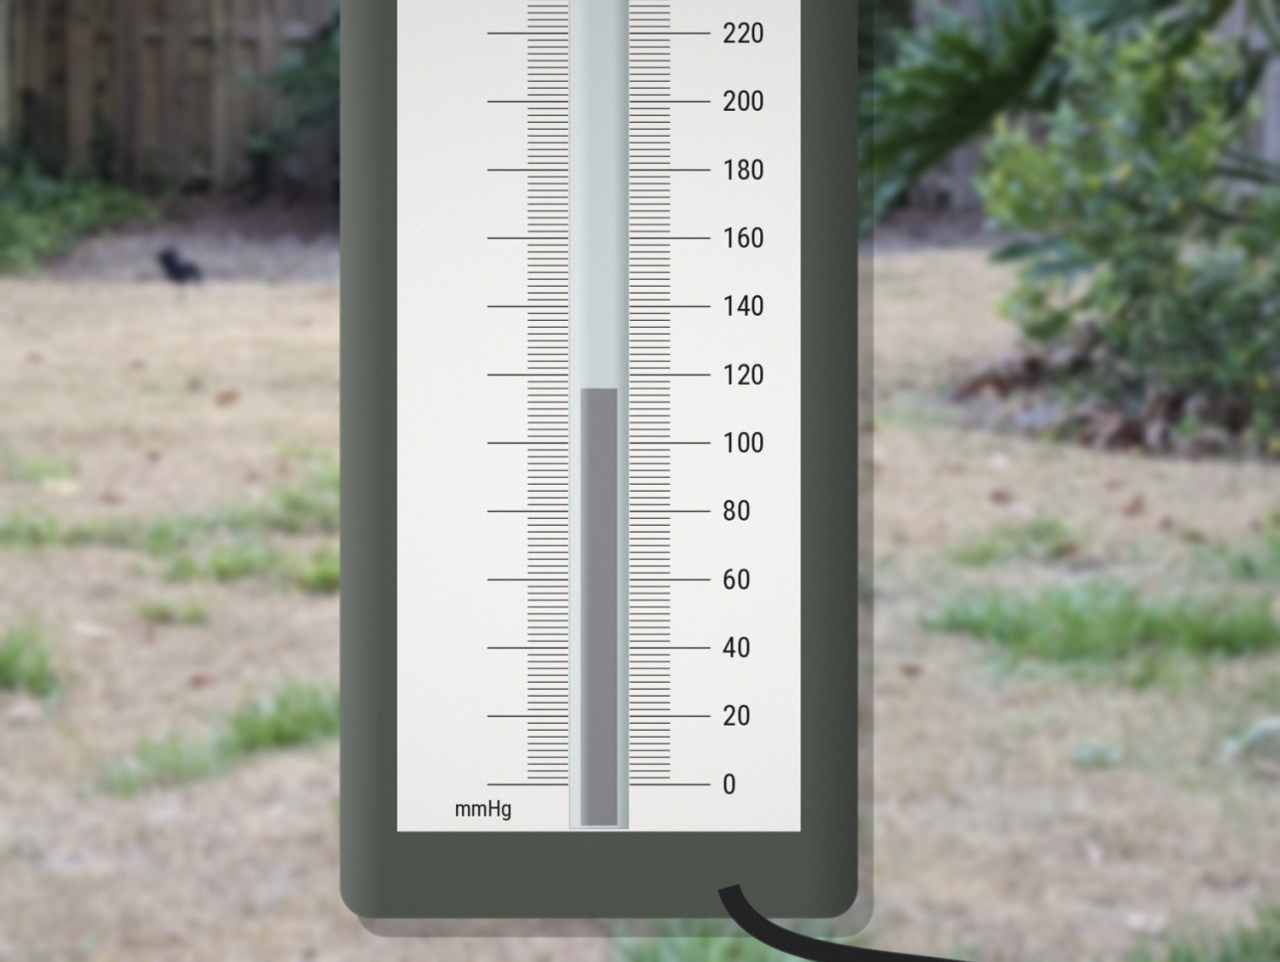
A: 116mmHg
